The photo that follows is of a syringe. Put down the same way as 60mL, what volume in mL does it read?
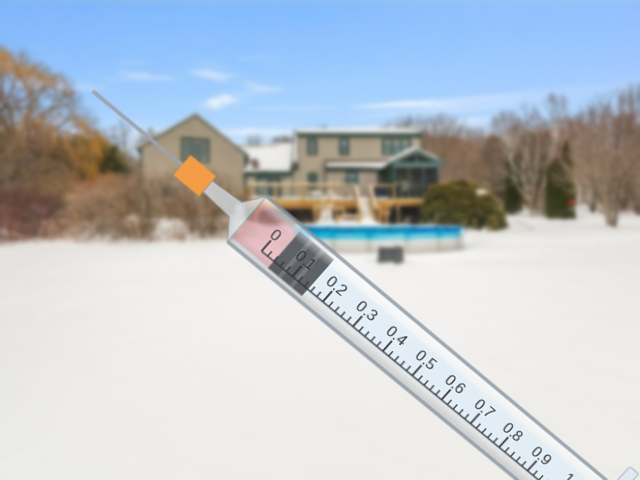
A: 0.04mL
